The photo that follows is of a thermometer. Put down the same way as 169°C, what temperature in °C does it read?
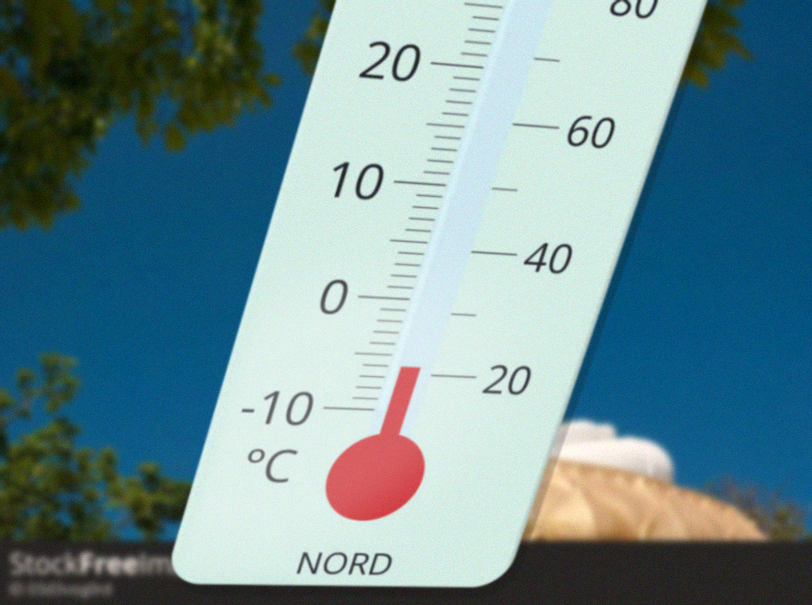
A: -6°C
